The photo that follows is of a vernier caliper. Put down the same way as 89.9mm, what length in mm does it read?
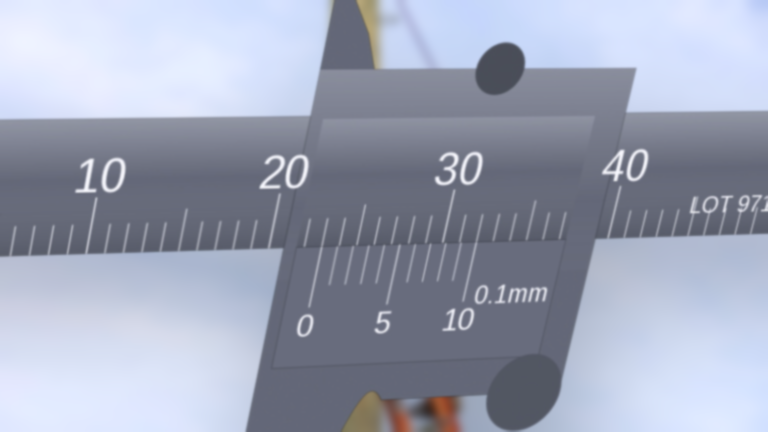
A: 23.0mm
